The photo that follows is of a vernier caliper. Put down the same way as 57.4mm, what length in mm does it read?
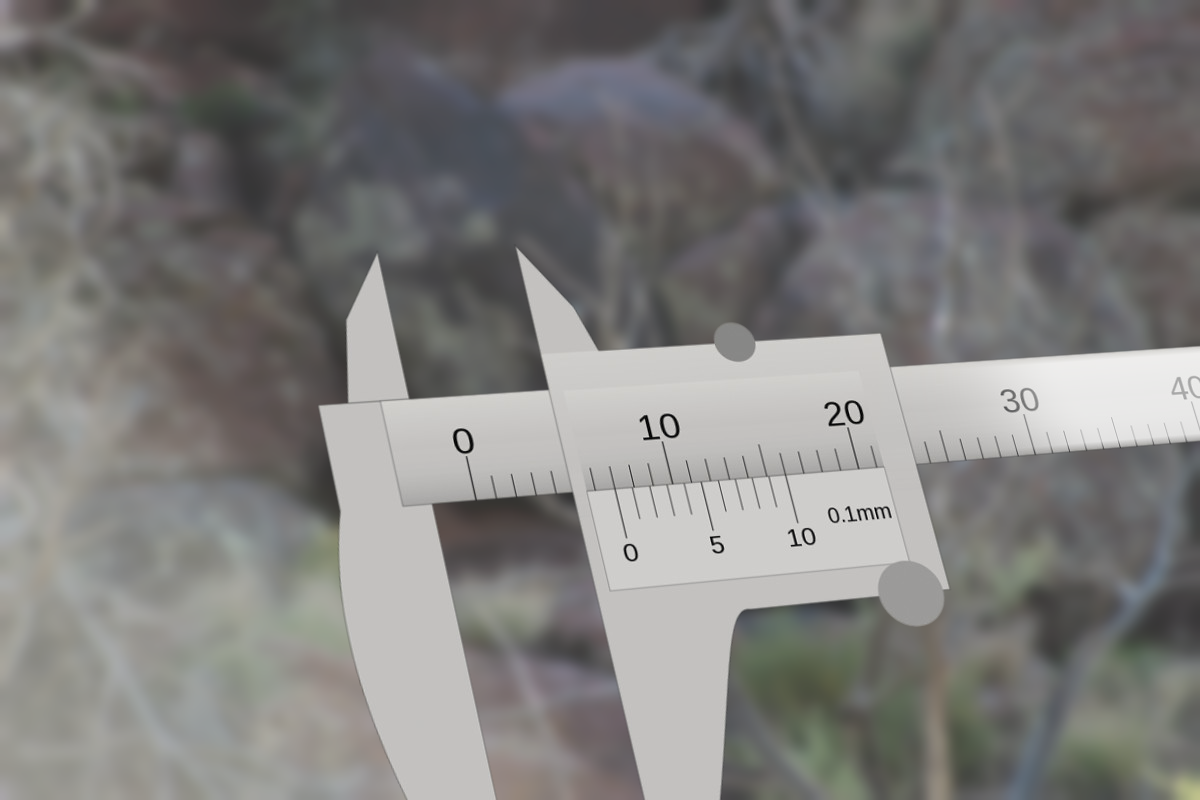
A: 7.0mm
